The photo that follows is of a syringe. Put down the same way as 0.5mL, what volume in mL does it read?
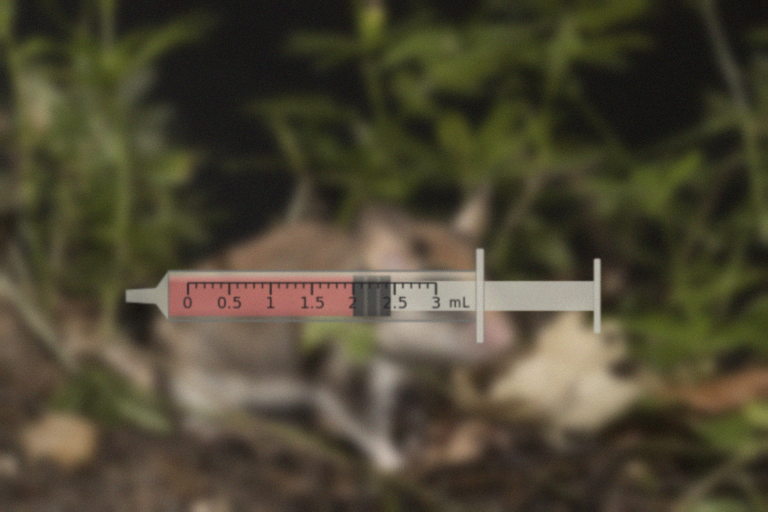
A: 2mL
